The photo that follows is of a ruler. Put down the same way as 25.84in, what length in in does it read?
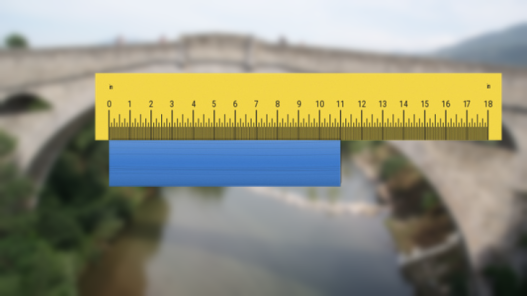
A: 11in
